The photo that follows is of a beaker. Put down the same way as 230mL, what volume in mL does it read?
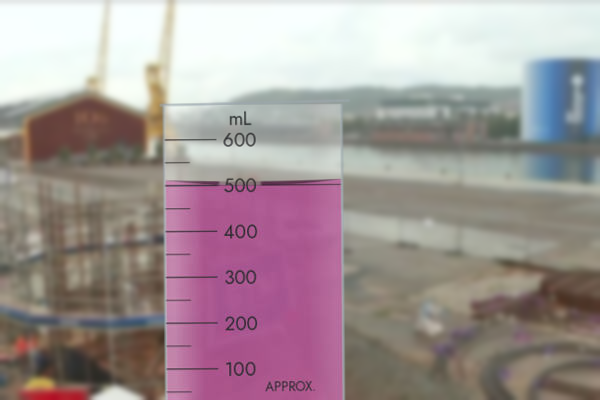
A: 500mL
